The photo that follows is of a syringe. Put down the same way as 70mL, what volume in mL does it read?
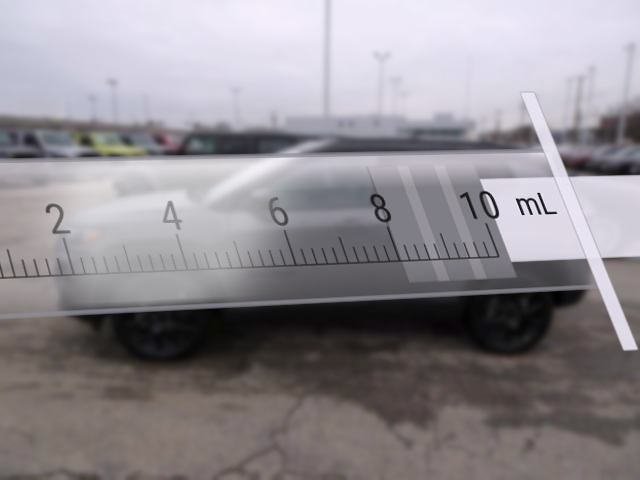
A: 8mL
